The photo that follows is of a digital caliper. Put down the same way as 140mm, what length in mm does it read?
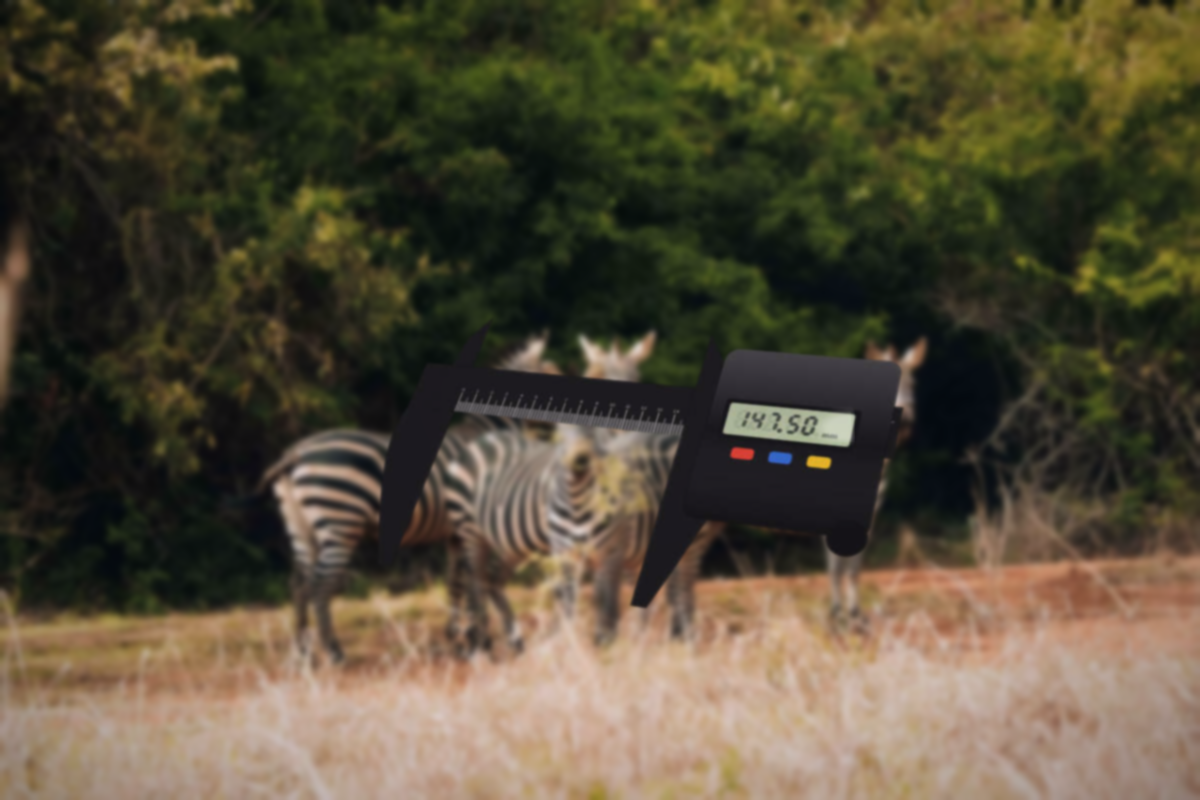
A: 147.50mm
